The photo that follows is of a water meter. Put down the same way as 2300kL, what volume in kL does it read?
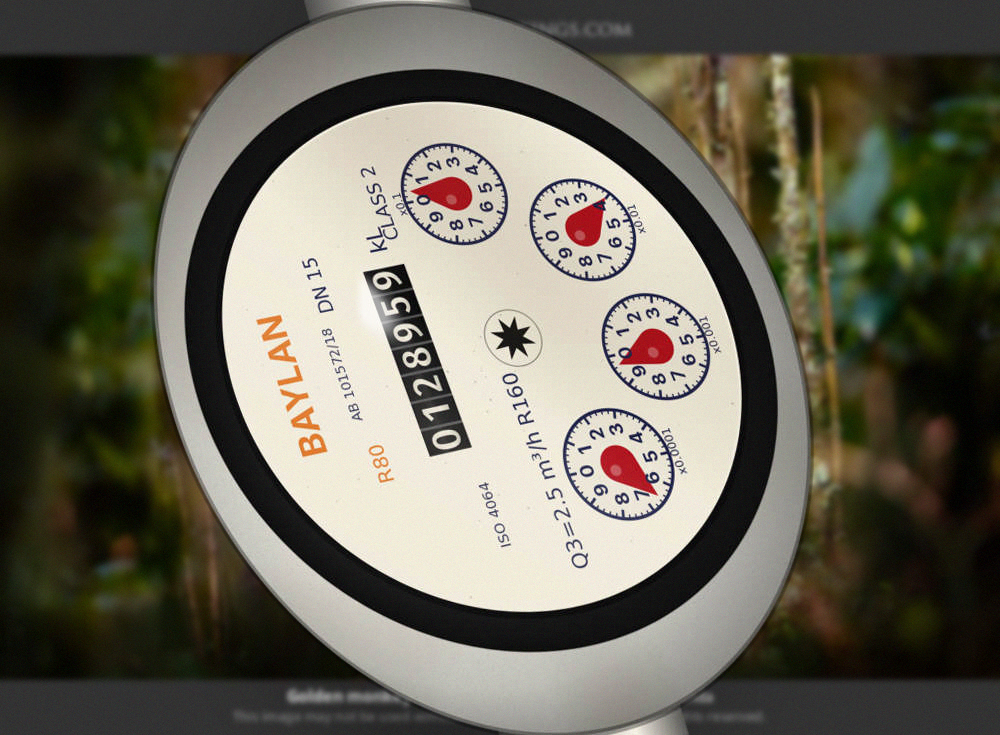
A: 128959.0396kL
